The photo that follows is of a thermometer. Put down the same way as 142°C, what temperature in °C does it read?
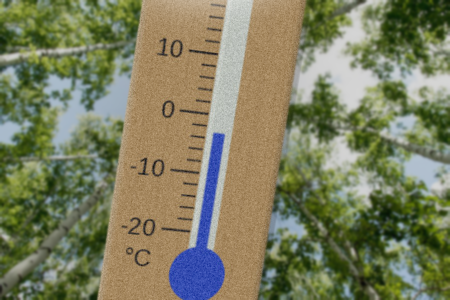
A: -3°C
